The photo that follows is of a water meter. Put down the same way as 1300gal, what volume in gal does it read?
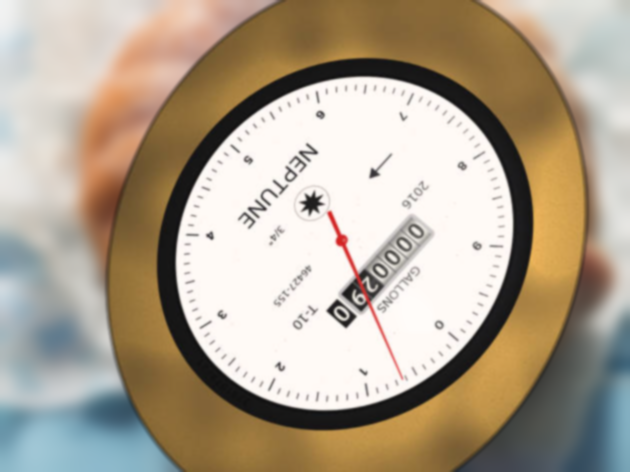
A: 290.6gal
